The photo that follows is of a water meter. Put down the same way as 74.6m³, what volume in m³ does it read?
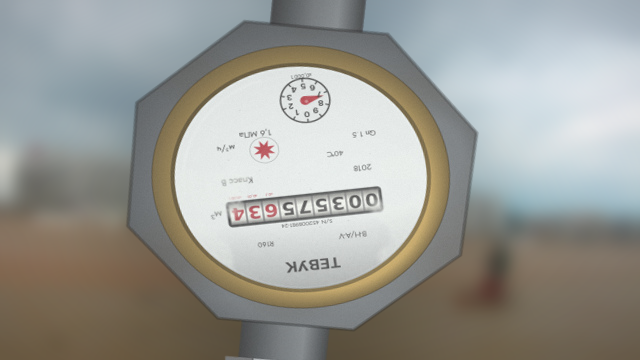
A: 3575.6347m³
